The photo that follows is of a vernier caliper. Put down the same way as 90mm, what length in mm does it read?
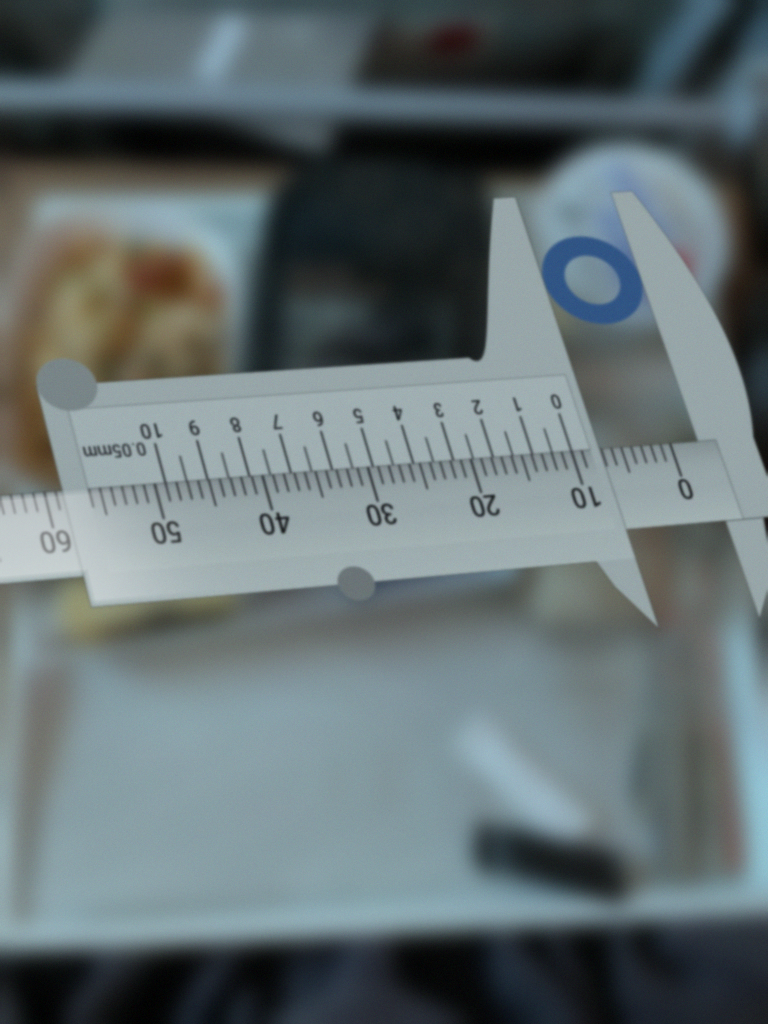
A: 10.0mm
